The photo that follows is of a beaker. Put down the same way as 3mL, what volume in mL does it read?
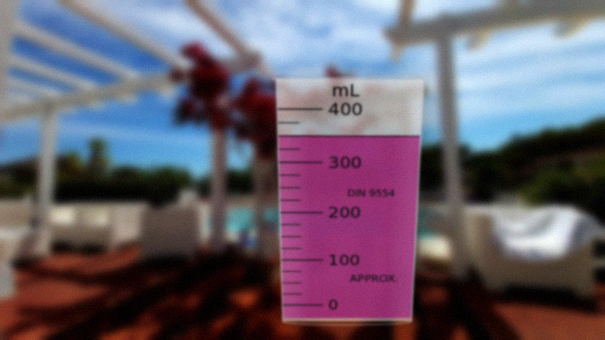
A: 350mL
